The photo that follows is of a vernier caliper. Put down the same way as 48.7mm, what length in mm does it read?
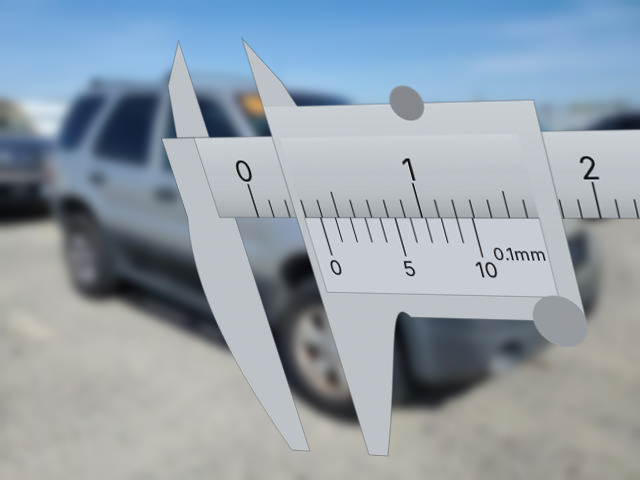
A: 3.9mm
